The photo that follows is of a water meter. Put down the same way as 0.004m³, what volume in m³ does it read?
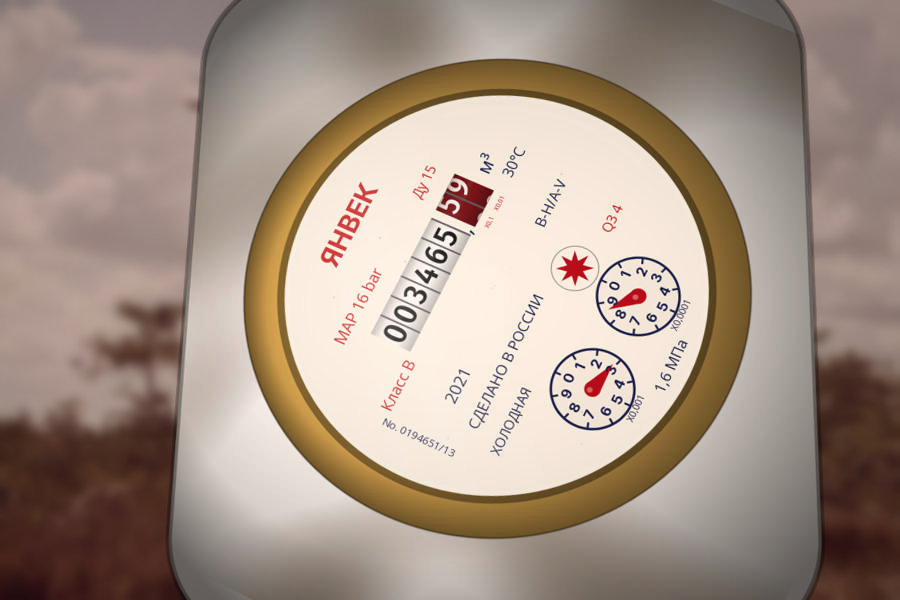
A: 3465.5928m³
